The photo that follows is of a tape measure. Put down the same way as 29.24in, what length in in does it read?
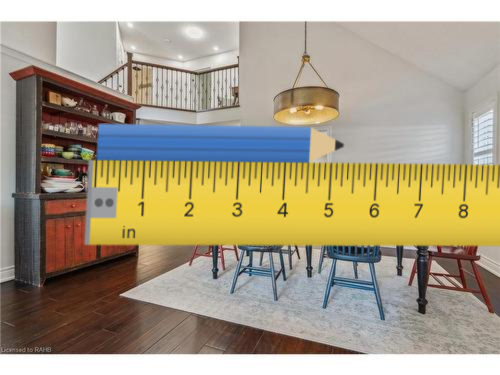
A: 5.25in
